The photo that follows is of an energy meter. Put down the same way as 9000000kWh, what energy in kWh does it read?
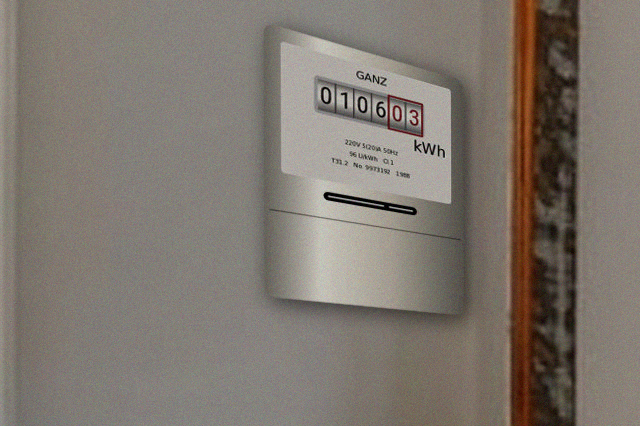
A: 106.03kWh
